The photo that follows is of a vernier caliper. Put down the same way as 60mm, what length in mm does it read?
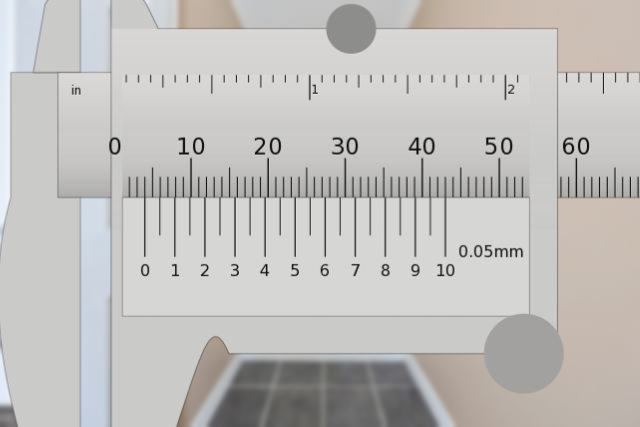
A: 4.0mm
